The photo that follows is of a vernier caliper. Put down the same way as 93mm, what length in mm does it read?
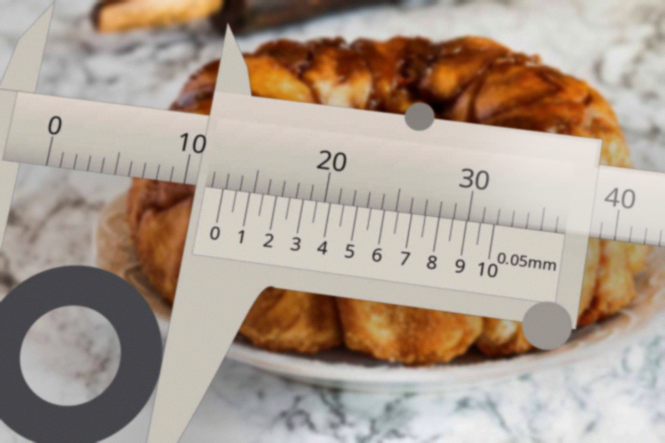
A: 12.8mm
